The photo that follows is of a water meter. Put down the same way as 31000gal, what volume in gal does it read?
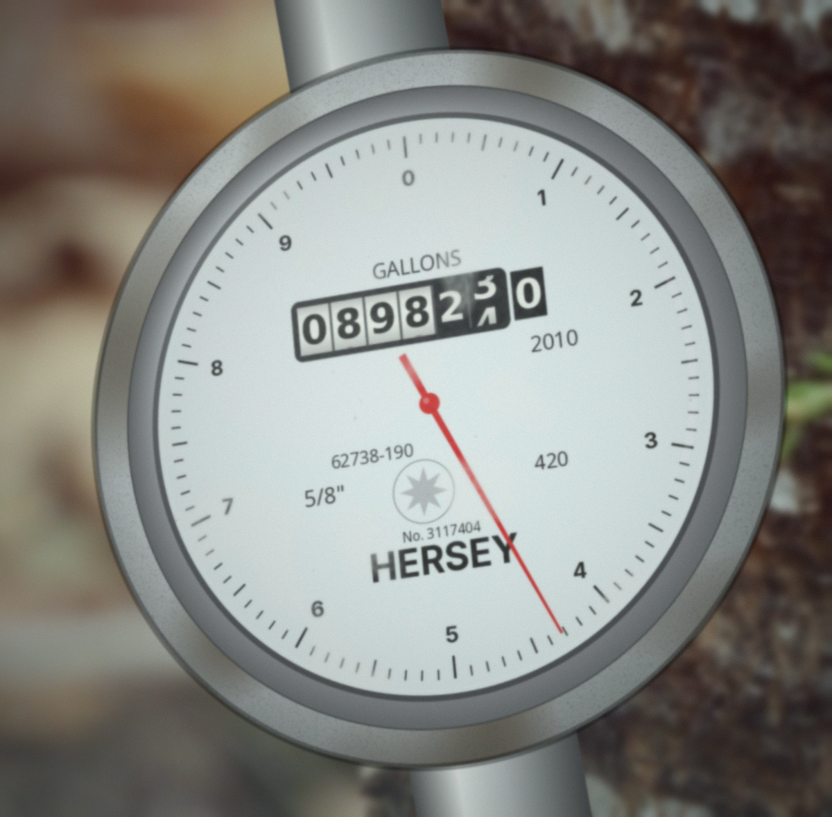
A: 898234.3gal
